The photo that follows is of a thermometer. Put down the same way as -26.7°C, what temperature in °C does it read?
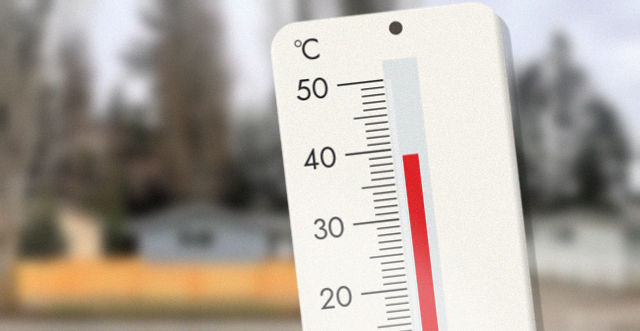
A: 39°C
